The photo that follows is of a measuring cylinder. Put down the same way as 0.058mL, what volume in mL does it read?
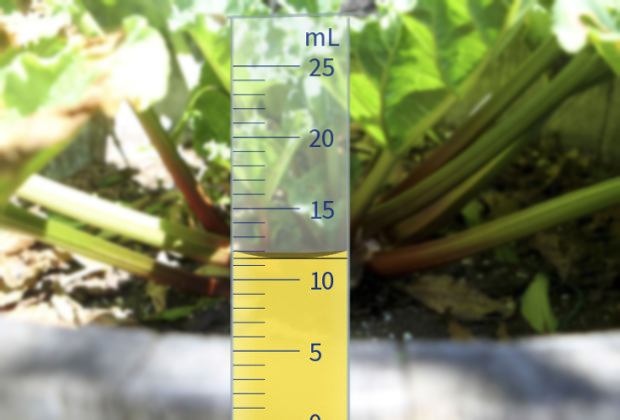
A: 11.5mL
